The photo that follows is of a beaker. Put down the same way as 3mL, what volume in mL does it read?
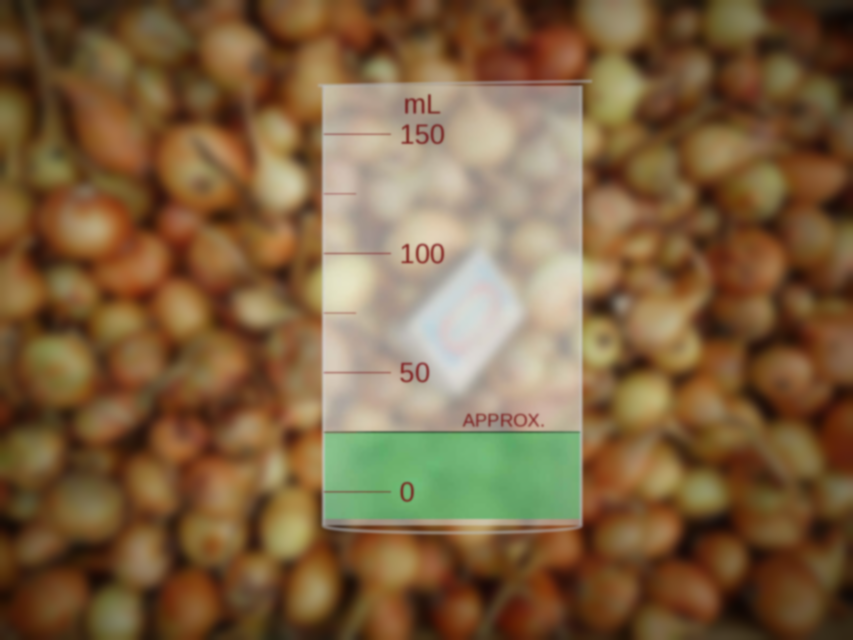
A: 25mL
